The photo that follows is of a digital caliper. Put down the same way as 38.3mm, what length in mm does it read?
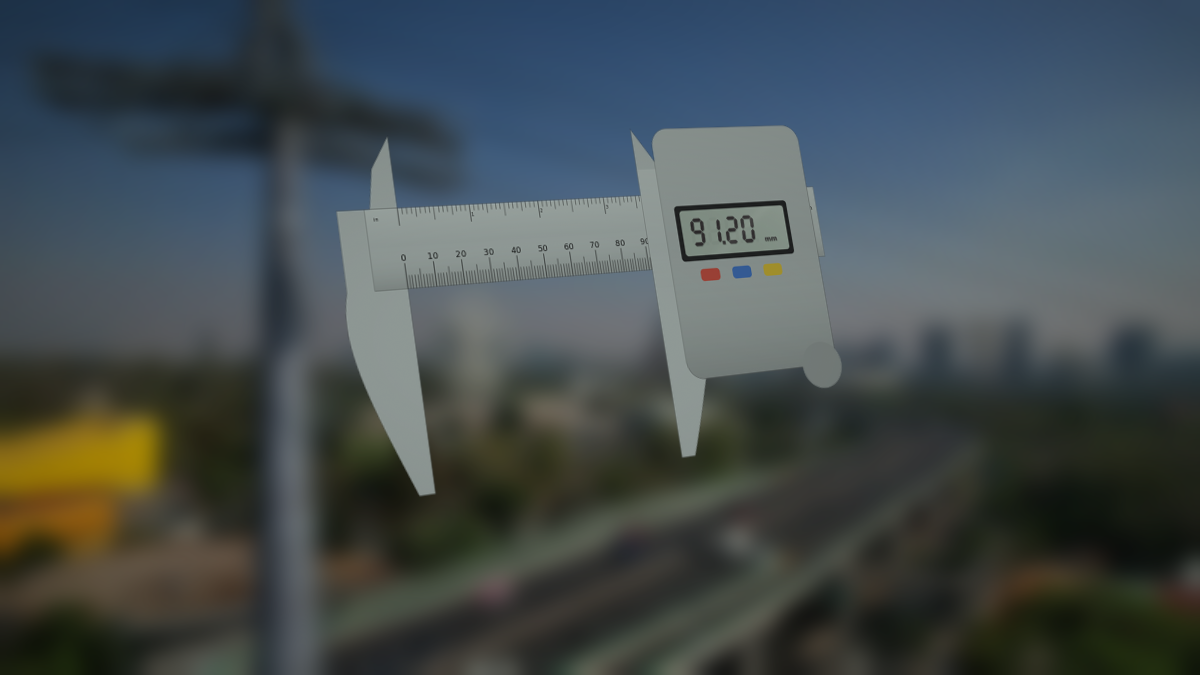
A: 91.20mm
